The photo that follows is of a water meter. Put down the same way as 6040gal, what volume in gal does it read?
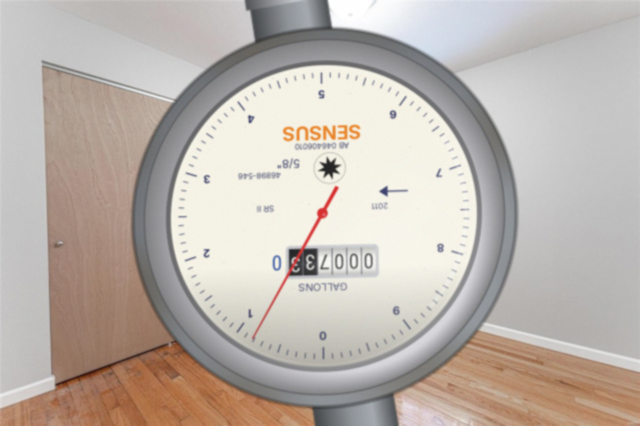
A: 7330.8gal
